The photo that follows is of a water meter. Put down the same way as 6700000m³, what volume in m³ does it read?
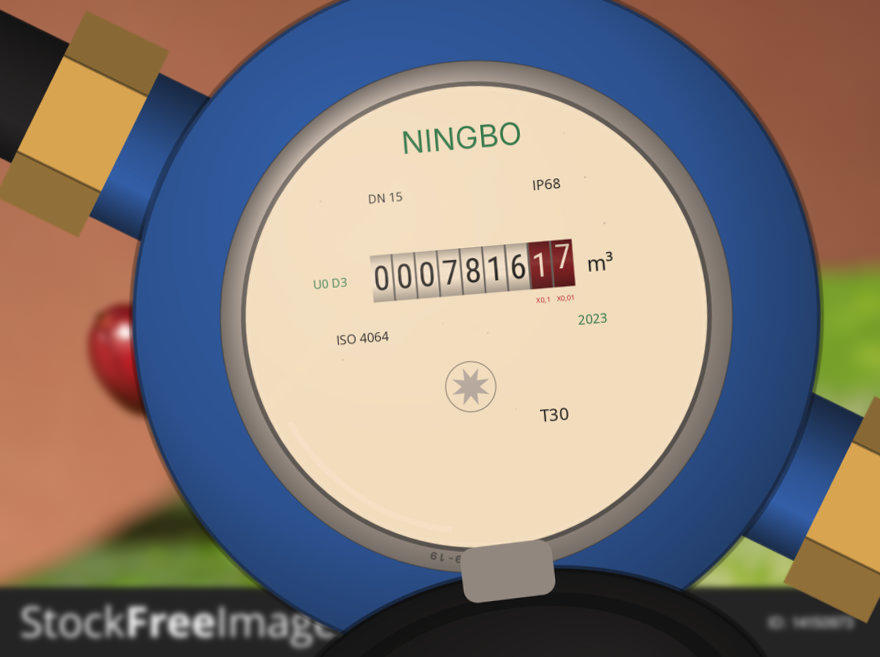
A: 7816.17m³
